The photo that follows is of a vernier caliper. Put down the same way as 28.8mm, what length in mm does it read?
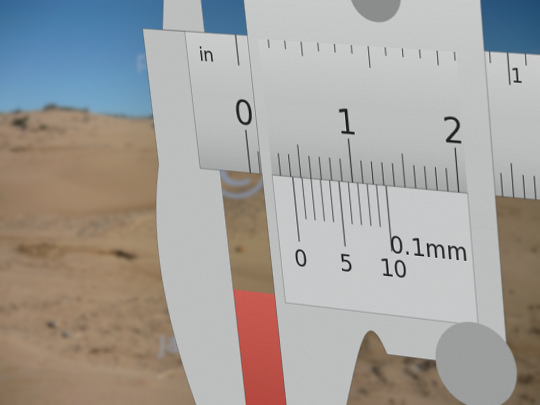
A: 4.2mm
